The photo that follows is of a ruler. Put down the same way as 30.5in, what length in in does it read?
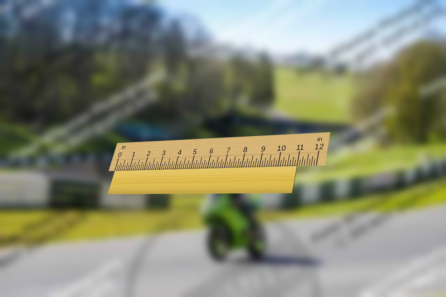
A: 11in
